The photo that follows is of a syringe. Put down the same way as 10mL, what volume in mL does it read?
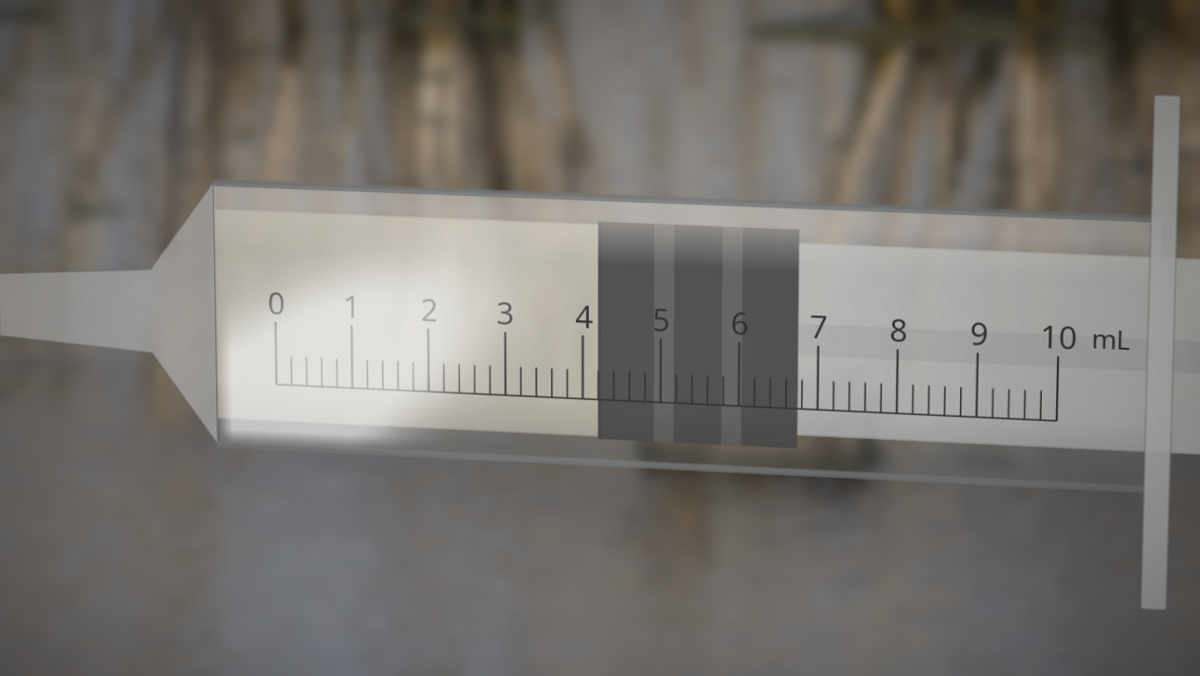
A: 4.2mL
